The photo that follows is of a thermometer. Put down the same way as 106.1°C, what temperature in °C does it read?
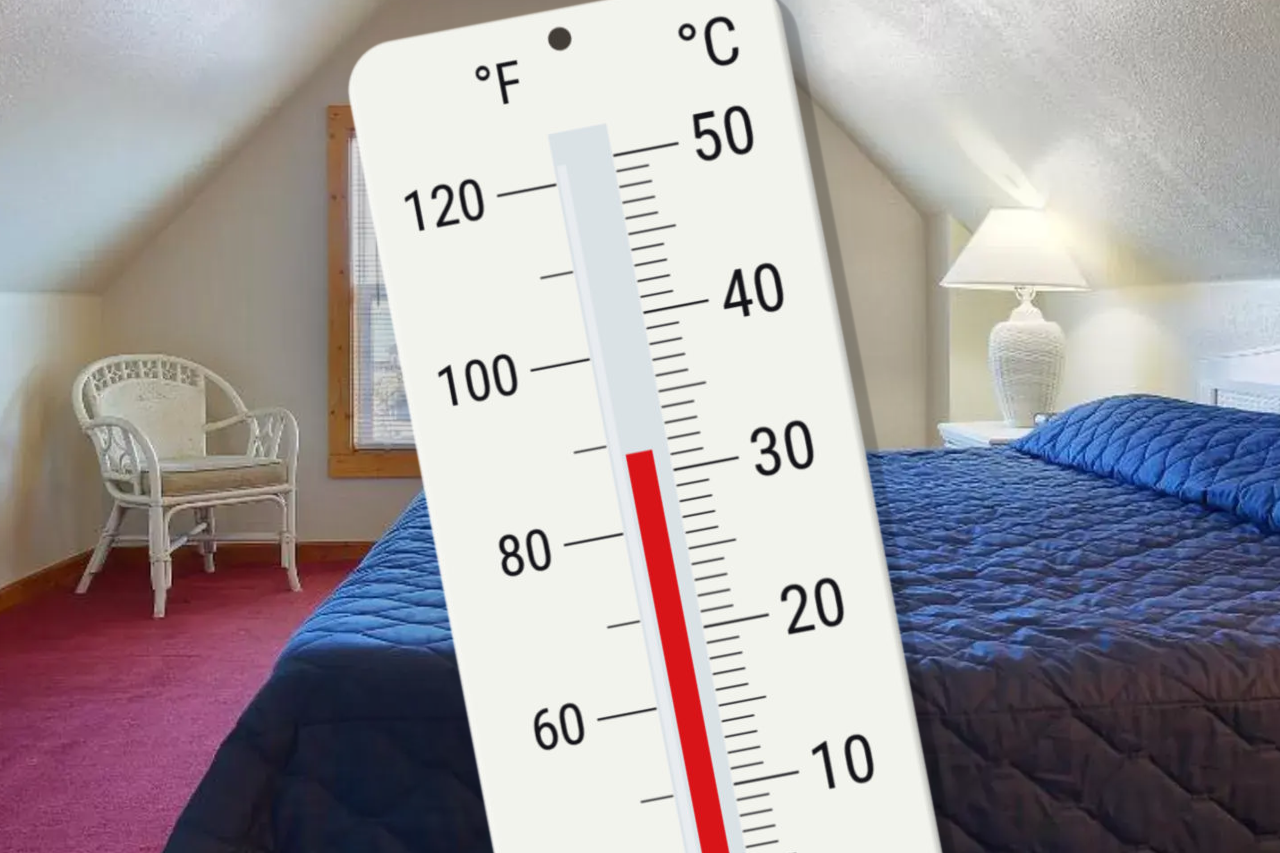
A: 31.5°C
